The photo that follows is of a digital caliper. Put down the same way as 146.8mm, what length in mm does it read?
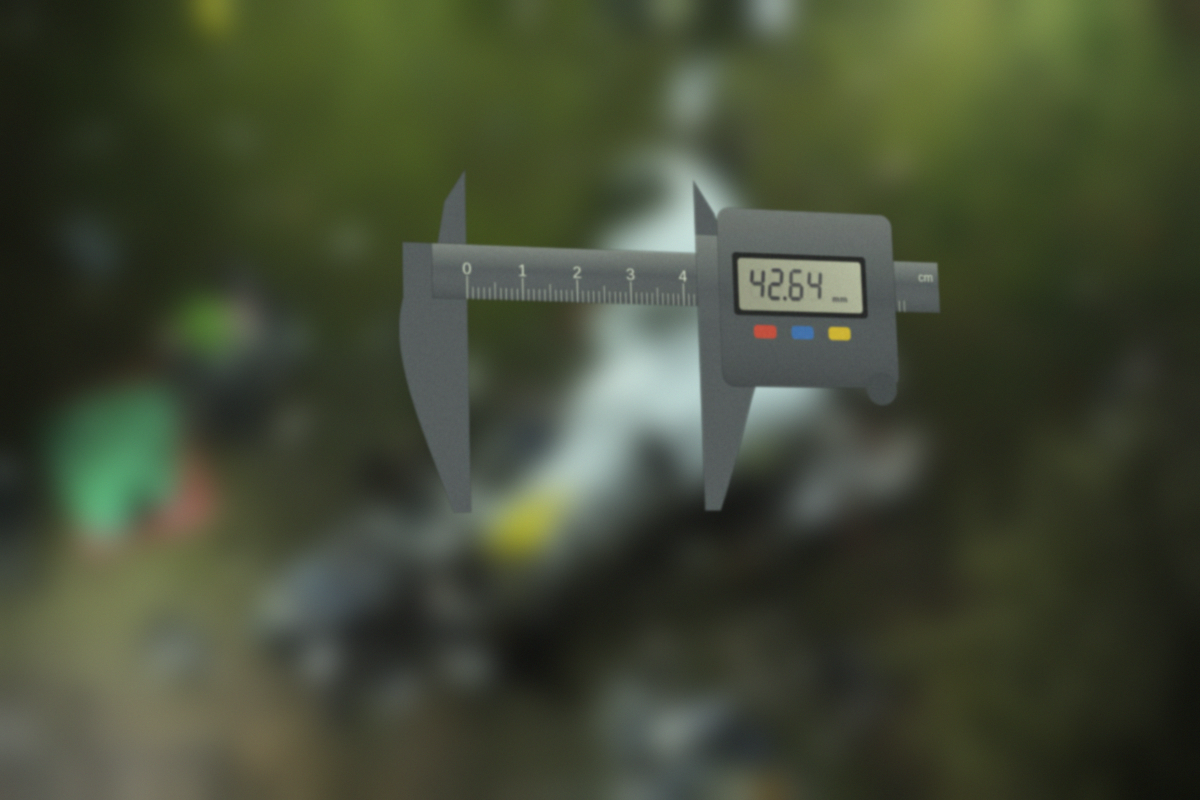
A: 42.64mm
